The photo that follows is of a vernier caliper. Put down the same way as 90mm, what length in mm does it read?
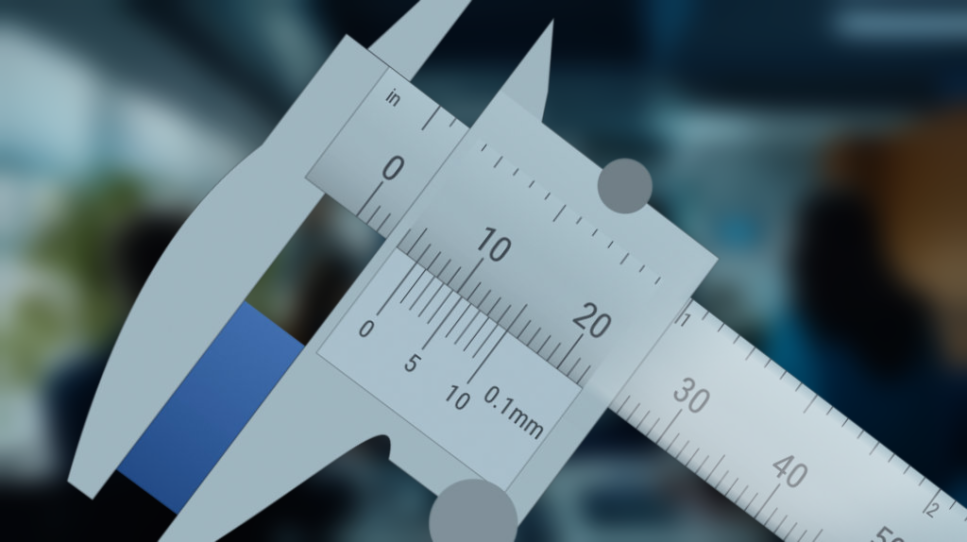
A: 6.0mm
